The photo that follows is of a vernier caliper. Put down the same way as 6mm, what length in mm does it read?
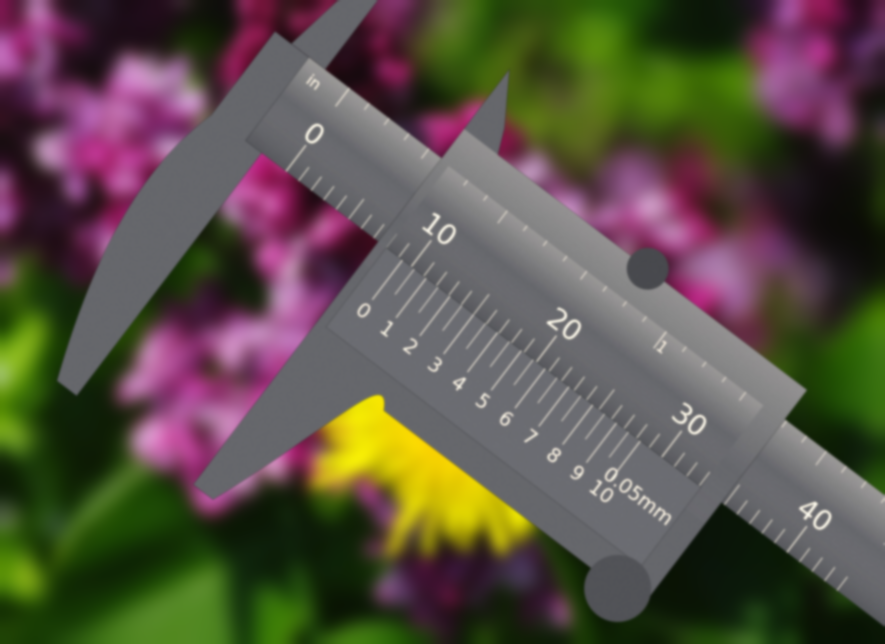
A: 9.3mm
